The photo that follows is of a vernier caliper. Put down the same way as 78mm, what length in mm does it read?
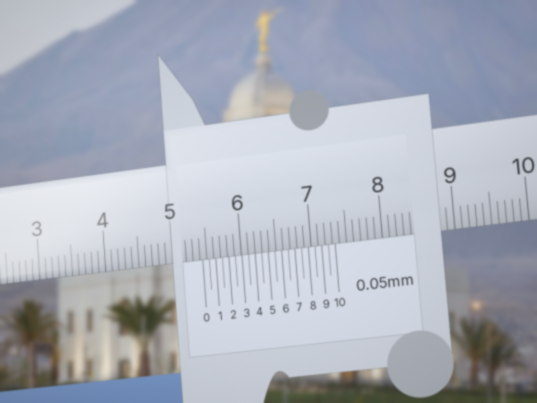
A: 54.4mm
